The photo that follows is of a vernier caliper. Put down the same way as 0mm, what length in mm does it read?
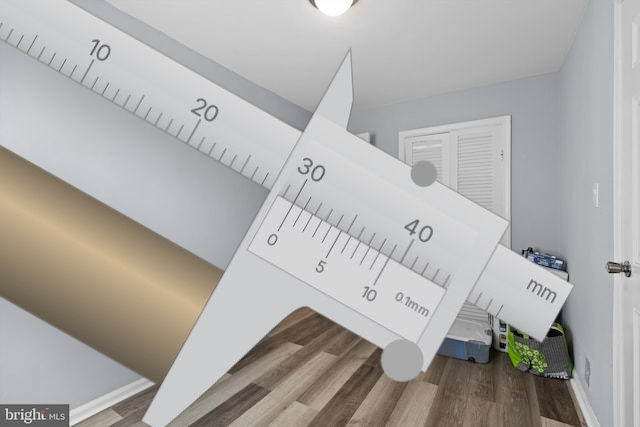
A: 30.0mm
